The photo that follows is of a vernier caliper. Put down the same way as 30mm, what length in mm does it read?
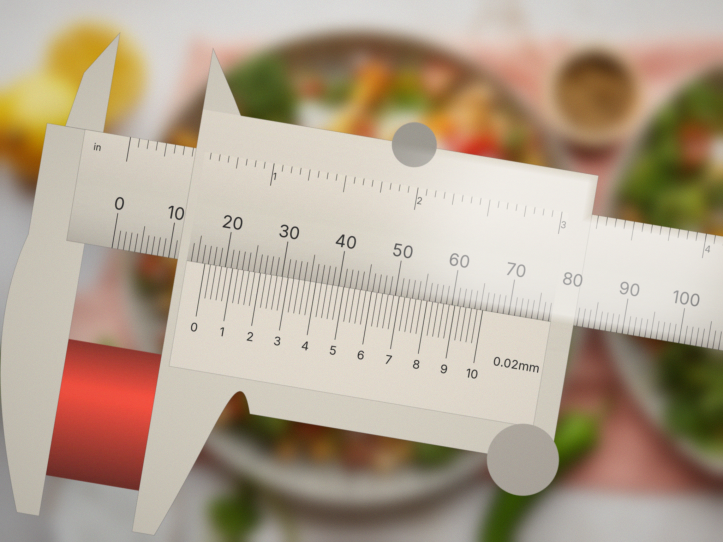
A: 16.4mm
